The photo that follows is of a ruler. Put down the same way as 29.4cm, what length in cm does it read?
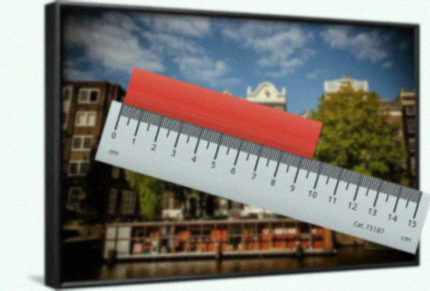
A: 9.5cm
